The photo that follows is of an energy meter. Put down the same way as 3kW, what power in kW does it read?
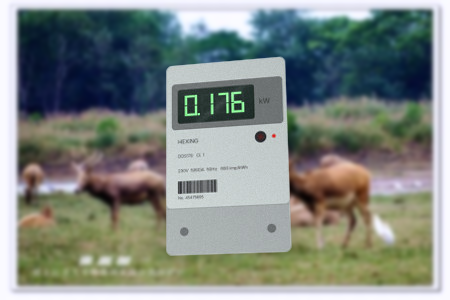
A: 0.176kW
